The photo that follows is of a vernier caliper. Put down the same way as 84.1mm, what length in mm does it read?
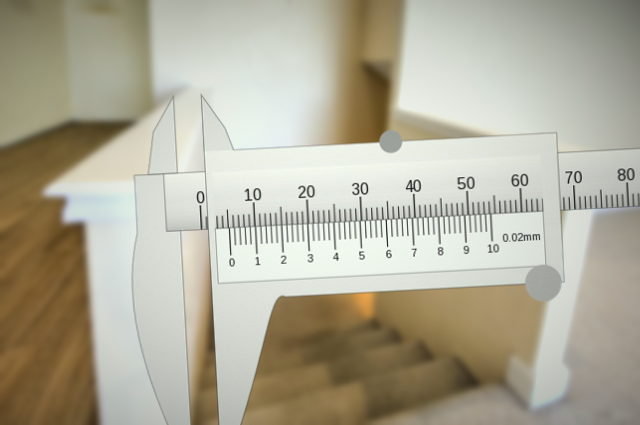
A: 5.2mm
